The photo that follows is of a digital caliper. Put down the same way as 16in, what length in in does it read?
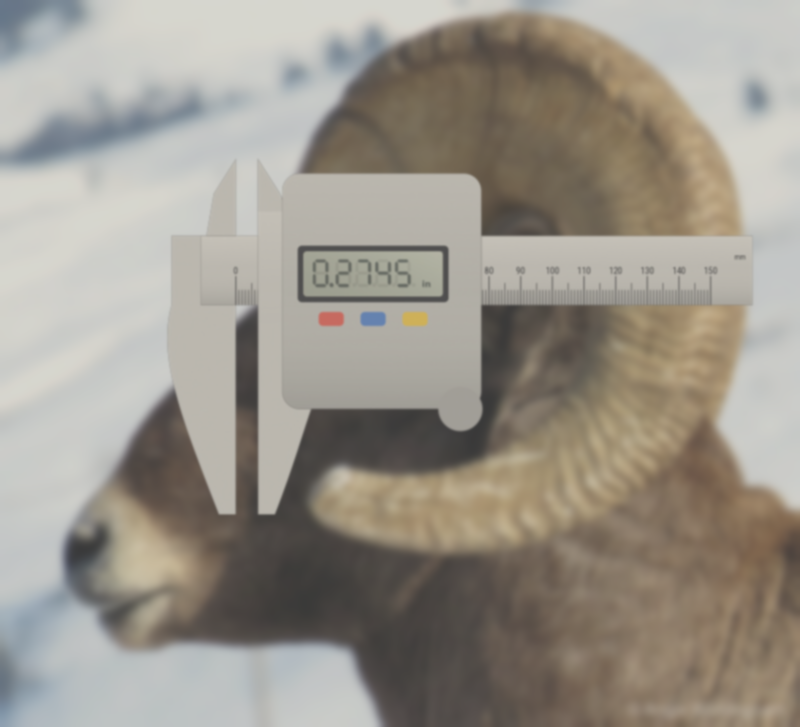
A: 0.2745in
